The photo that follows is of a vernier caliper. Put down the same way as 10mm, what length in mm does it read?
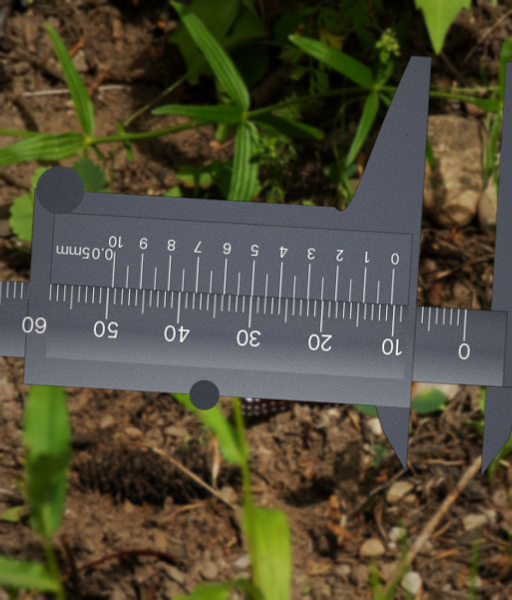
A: 10.4mm
